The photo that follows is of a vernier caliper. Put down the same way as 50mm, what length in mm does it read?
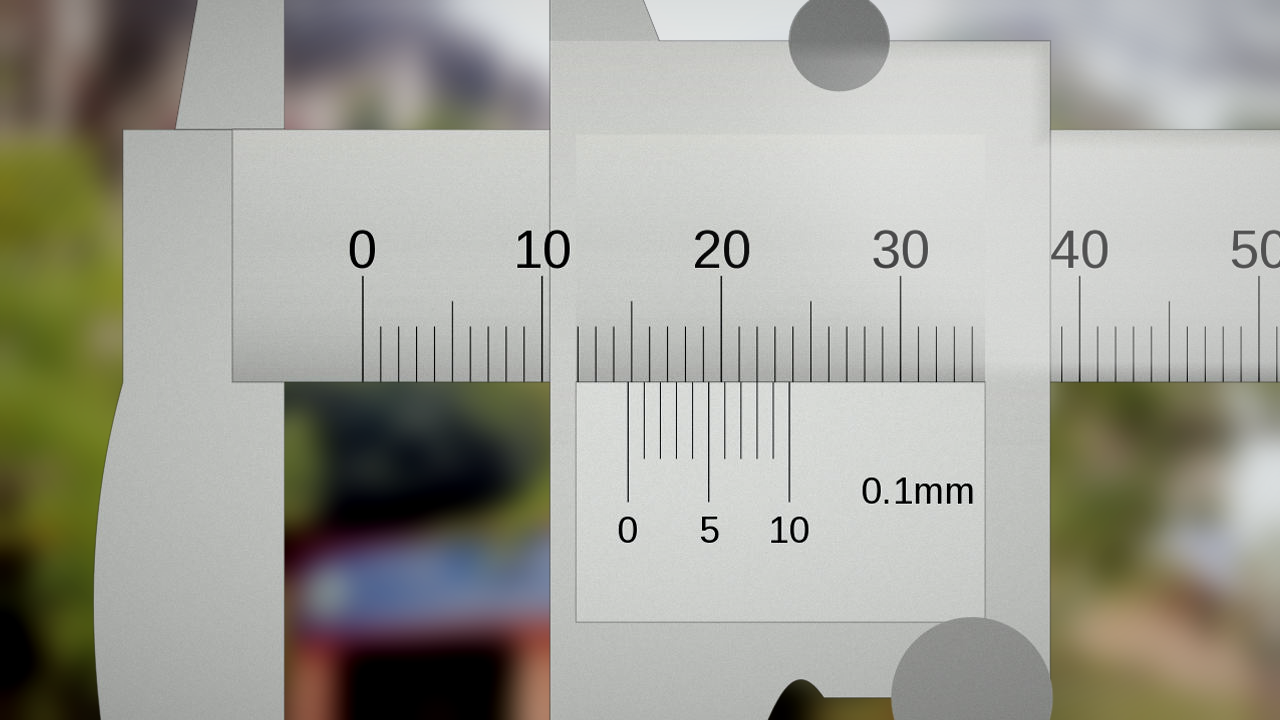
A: 14.8mm
